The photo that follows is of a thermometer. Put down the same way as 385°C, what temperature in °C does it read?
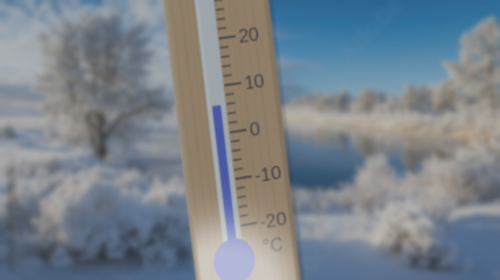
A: 6°C
